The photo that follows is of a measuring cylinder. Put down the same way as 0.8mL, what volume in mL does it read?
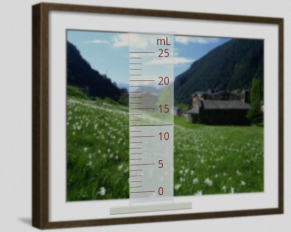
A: 12mL
